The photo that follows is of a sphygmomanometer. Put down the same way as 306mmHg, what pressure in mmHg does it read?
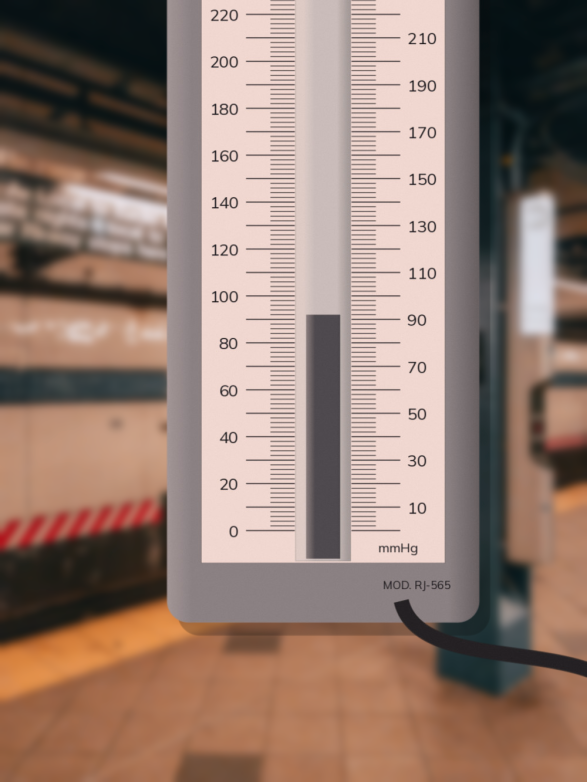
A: 92mmHg
